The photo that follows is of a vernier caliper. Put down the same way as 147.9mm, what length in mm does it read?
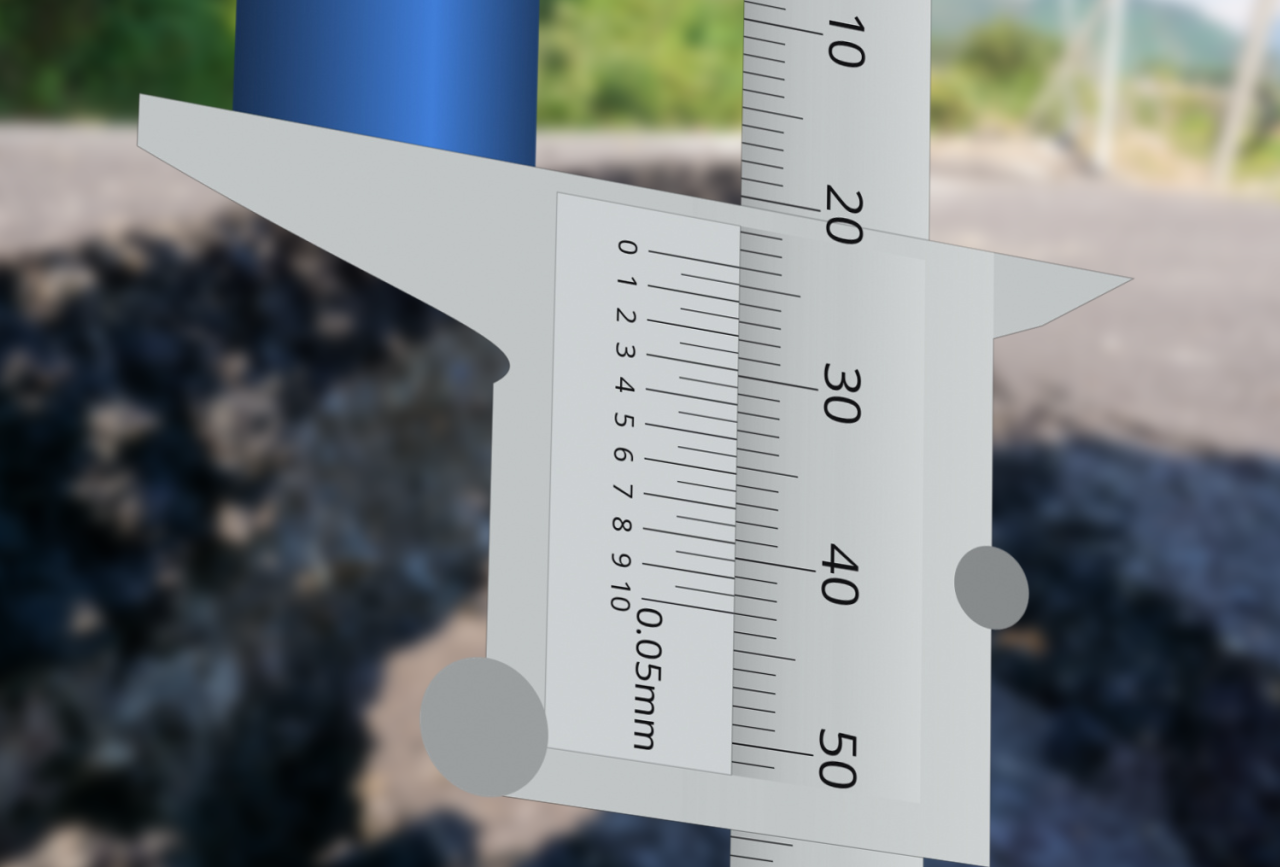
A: 24.0mm
